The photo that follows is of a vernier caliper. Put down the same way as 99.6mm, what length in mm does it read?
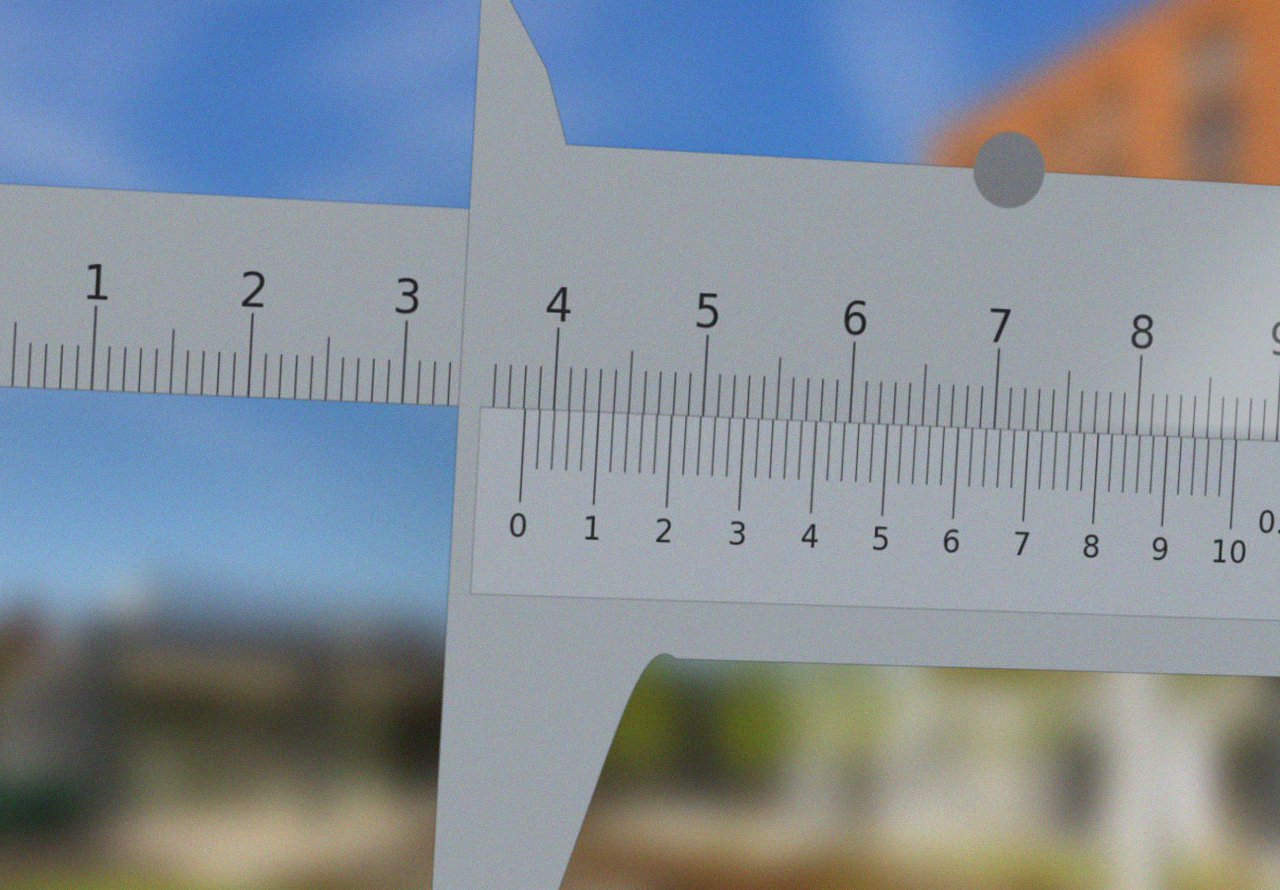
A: 38.1mm
